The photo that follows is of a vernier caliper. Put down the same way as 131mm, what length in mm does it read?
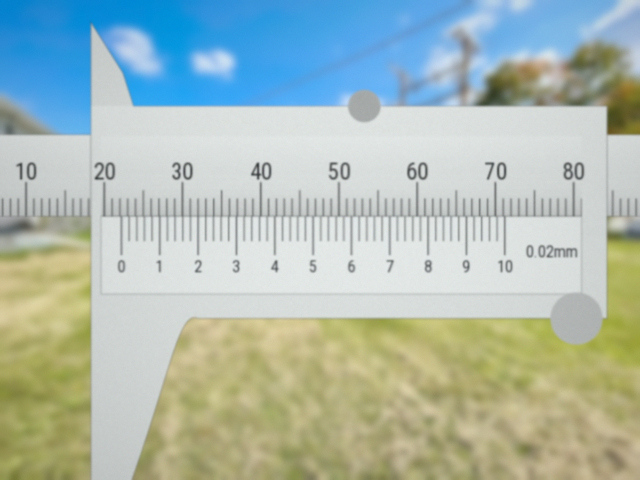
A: 22.2mm
